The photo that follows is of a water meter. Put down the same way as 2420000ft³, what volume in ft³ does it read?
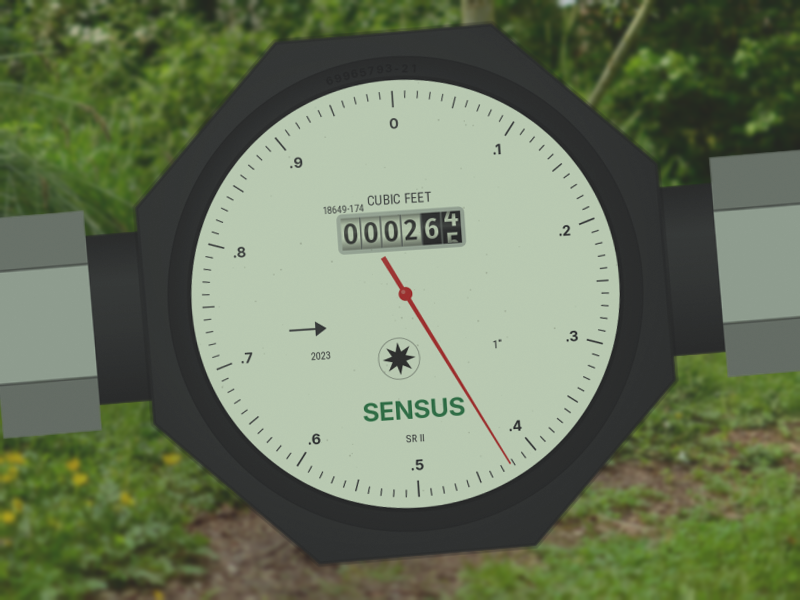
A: 264.42ft³
